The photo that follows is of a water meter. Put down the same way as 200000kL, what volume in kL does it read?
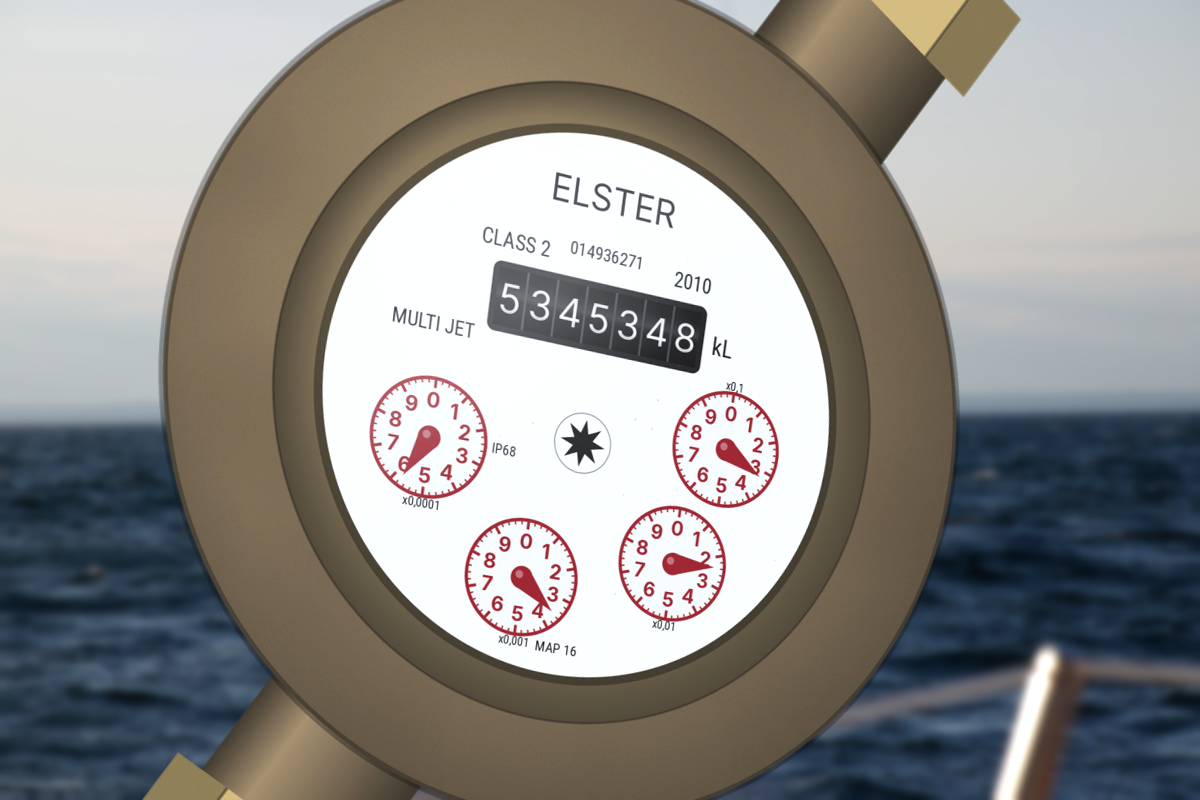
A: 5345348.3235kL
